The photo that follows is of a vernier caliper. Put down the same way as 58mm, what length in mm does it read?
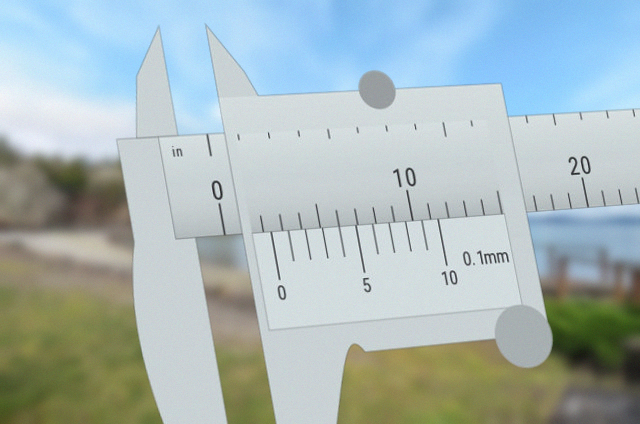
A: 2.4mm
